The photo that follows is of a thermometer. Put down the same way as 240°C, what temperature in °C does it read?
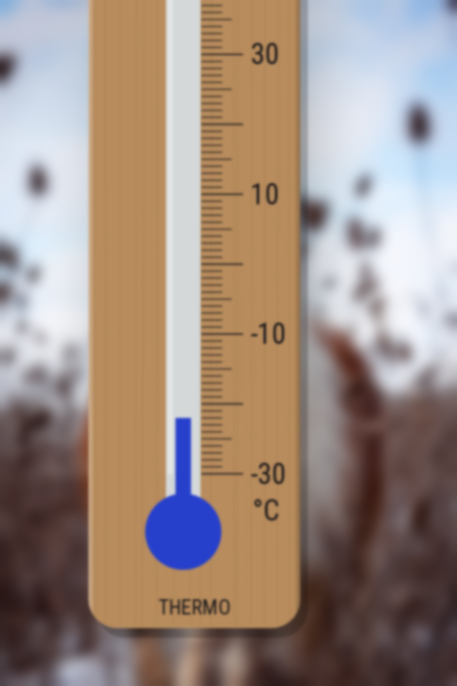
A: -22°C
